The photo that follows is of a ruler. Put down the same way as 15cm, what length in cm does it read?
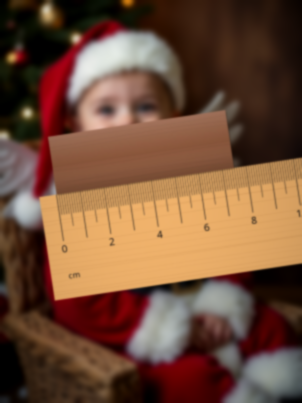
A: 7.5cm
